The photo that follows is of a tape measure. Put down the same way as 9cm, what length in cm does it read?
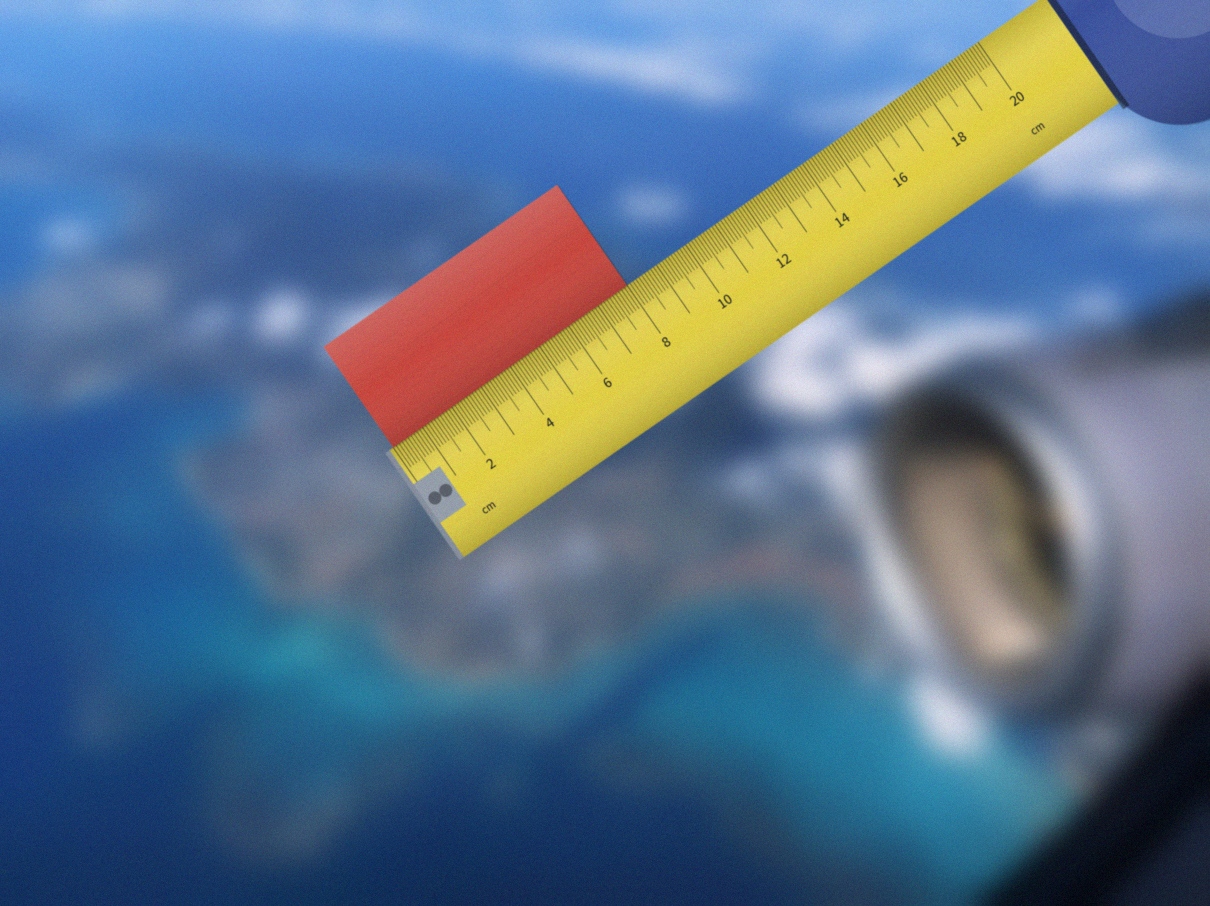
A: 8cm
